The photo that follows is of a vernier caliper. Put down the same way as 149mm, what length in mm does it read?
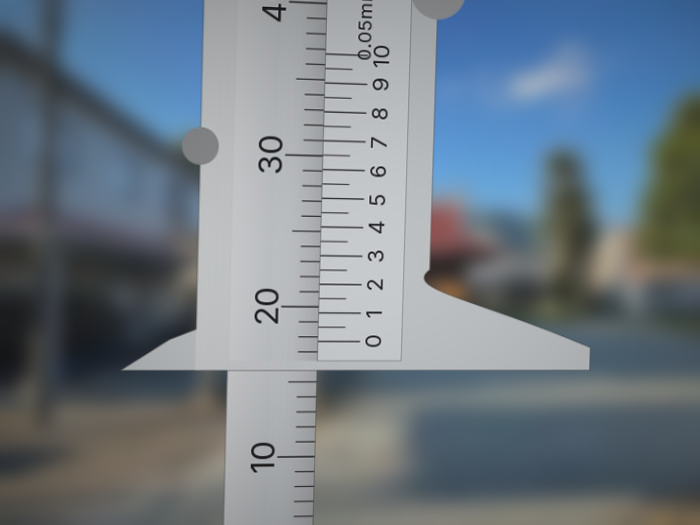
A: 17.7mm
